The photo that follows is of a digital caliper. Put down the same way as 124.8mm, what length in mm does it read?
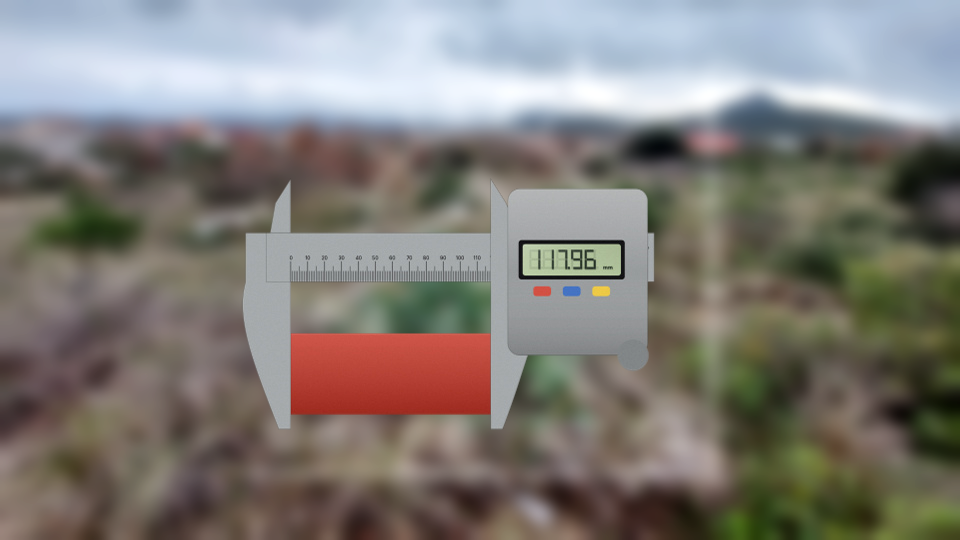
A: 117.96mm
